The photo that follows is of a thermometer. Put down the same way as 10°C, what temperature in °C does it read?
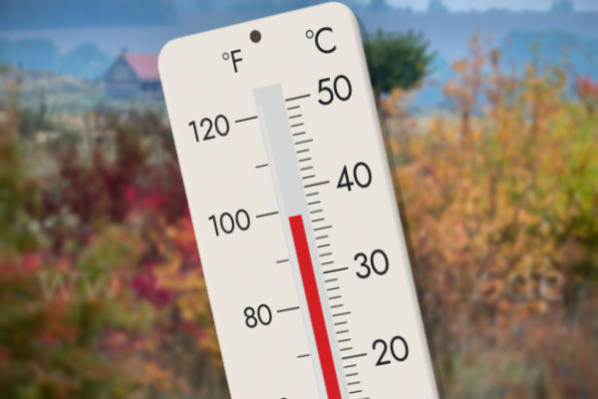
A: 37°C
